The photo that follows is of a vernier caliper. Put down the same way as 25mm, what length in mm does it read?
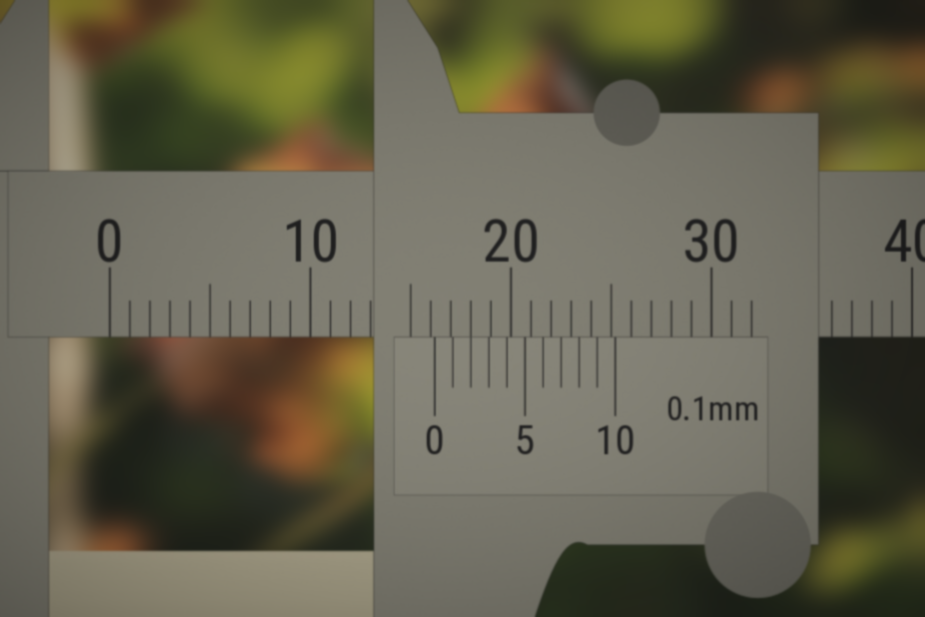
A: 16.2mm
